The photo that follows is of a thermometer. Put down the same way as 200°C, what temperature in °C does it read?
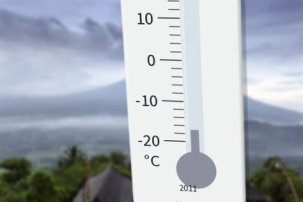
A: -17°C
